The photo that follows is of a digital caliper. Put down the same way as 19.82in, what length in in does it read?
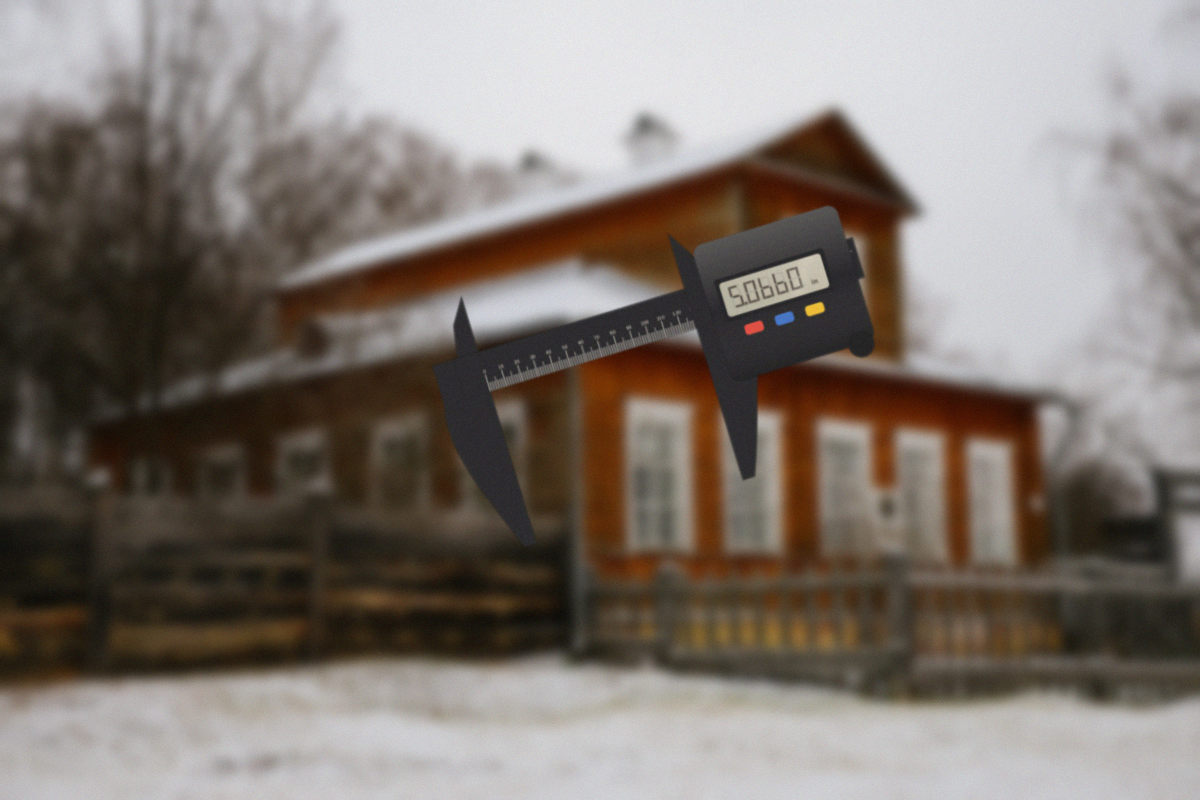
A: 5.0660in
